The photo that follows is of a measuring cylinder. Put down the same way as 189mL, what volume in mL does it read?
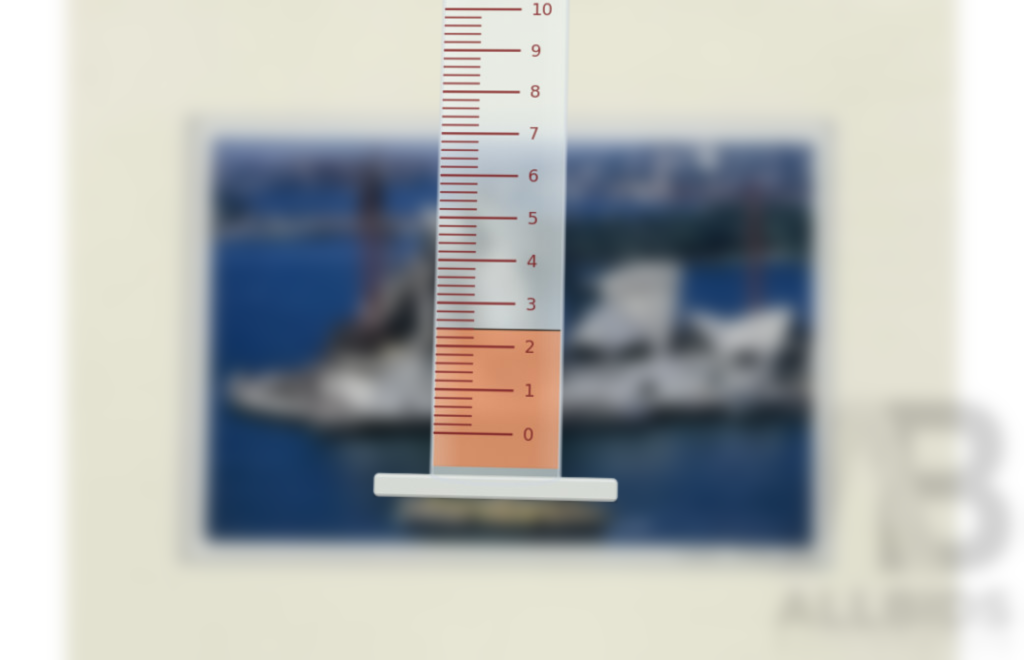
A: 2.4mL
